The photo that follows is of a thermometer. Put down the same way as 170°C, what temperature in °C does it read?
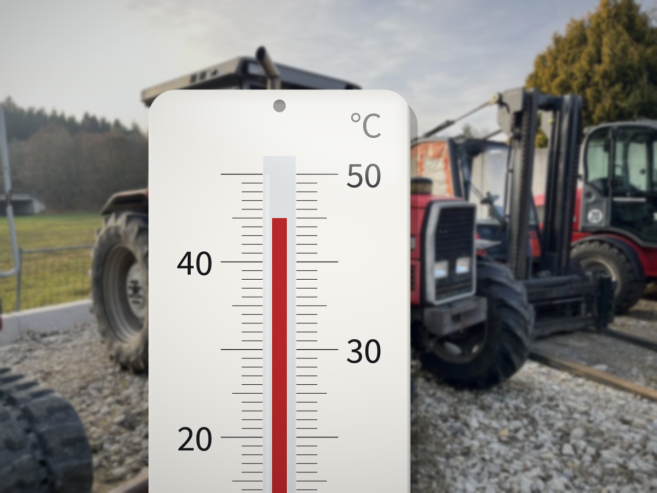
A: 45°C
